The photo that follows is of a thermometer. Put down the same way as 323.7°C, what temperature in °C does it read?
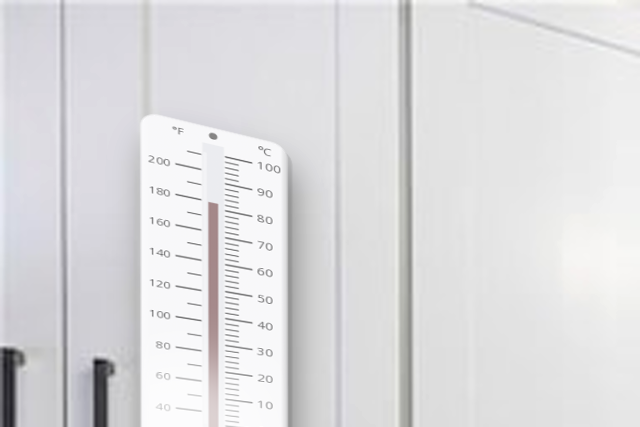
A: 82°C
